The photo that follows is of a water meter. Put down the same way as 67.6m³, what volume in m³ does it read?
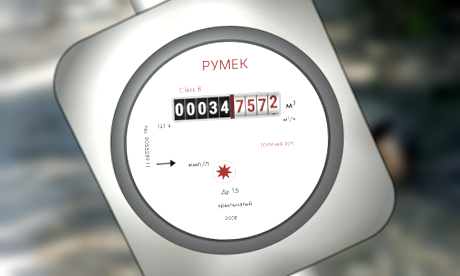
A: 34.7572m³
